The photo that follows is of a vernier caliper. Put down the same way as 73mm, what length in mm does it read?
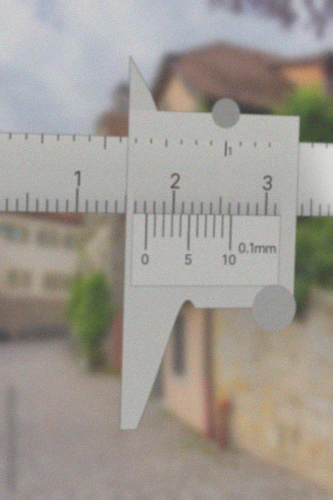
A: 17.2mm
